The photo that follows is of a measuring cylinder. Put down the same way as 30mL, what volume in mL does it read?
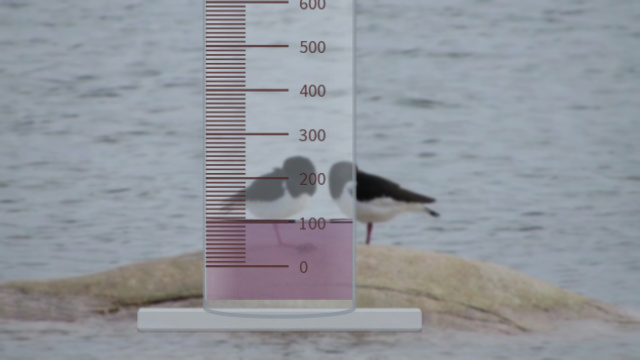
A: 100mL
